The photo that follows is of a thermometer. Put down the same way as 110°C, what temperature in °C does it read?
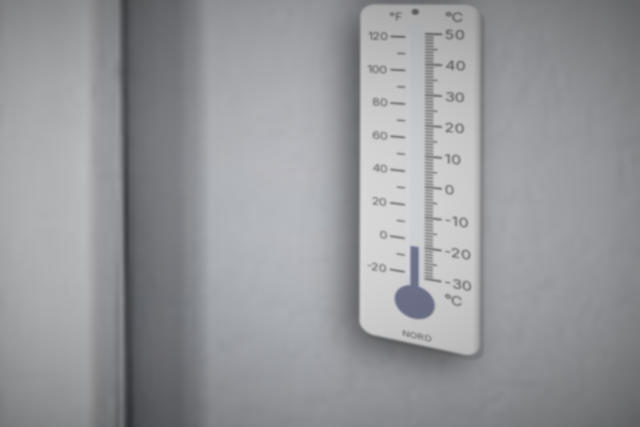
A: -20°C
